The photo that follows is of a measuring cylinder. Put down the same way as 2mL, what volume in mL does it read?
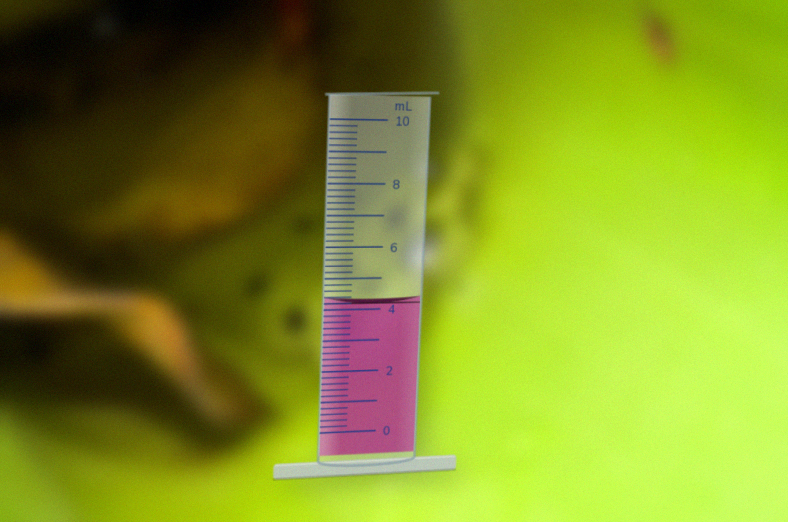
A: 4.2mL
